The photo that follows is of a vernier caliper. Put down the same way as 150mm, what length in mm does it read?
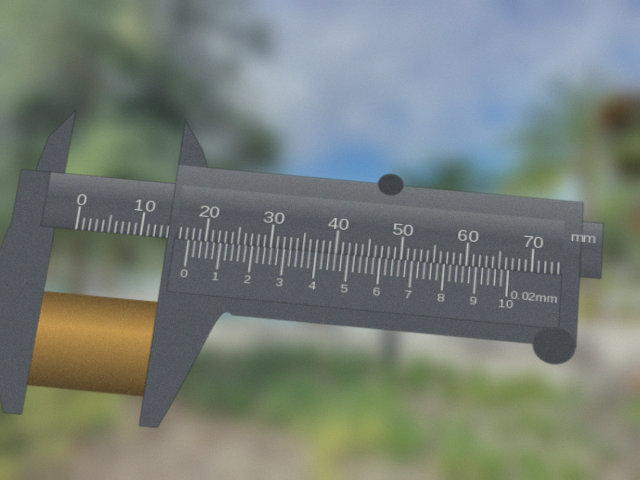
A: 17.4mm
